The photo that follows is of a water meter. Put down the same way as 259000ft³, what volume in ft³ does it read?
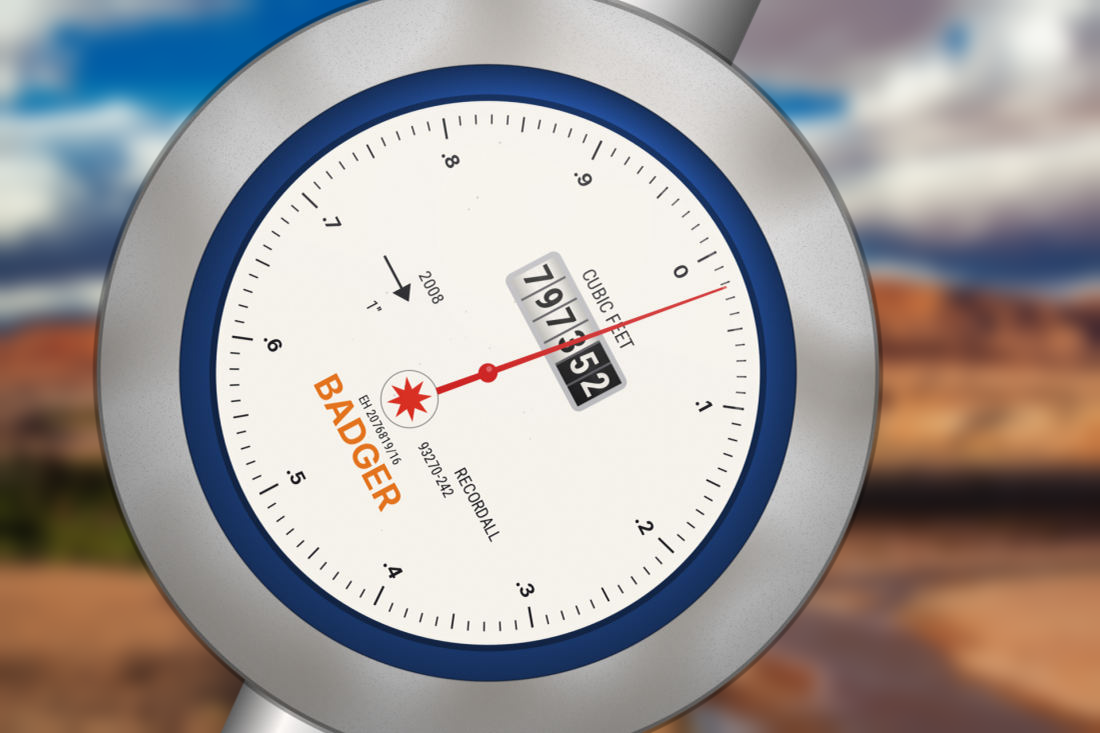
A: 797352.02ft³
